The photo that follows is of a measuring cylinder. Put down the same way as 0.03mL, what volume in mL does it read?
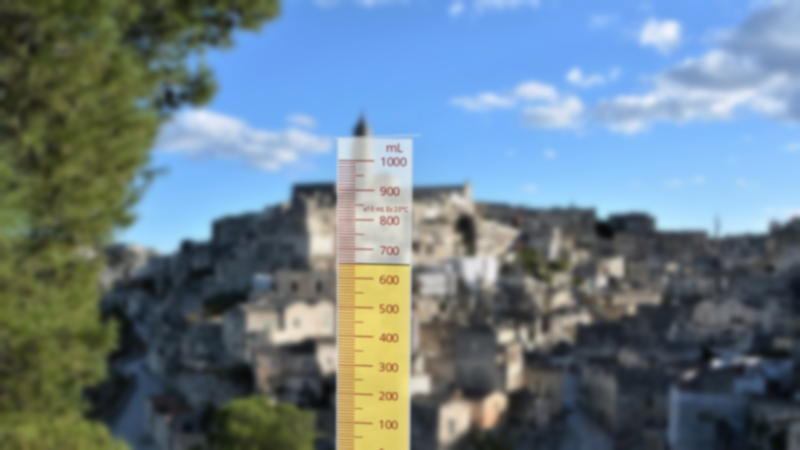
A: 650mL
